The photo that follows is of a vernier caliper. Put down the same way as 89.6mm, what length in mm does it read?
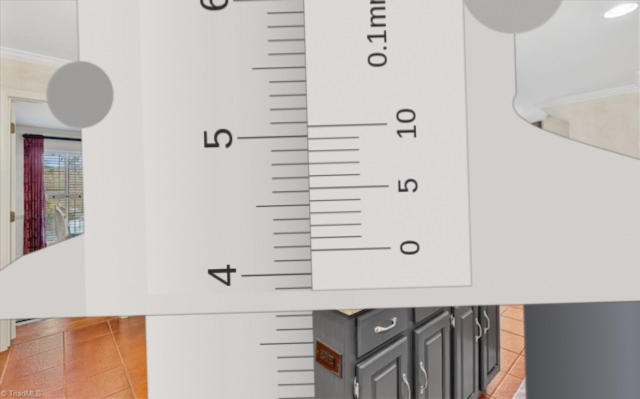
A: 41.7mm
